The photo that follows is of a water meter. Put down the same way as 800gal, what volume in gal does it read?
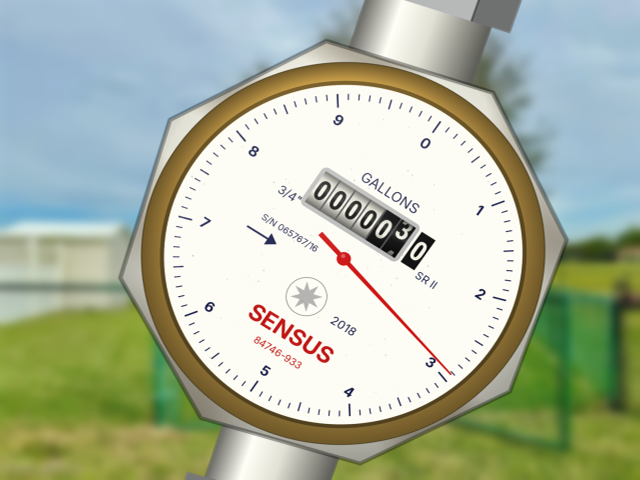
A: 32.9gal
